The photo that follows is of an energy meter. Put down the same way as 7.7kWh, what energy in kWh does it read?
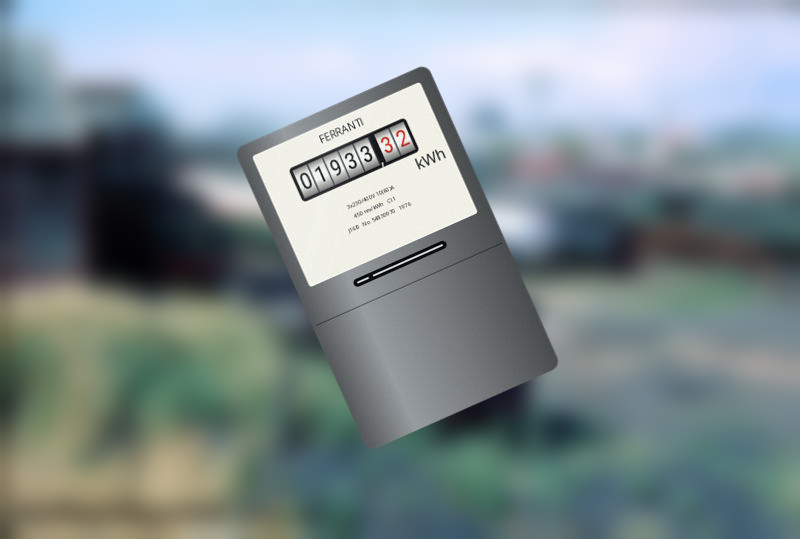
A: 1933.32kWh
